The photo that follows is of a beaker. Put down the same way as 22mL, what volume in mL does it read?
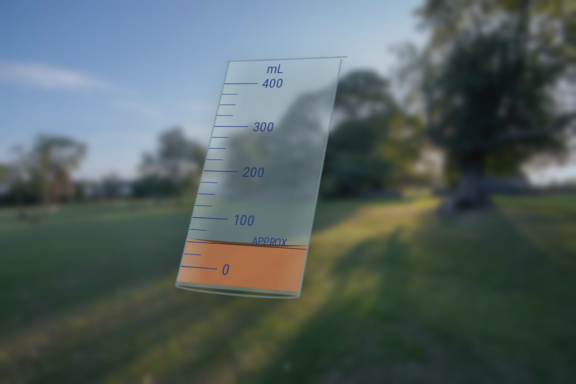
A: 50mL
